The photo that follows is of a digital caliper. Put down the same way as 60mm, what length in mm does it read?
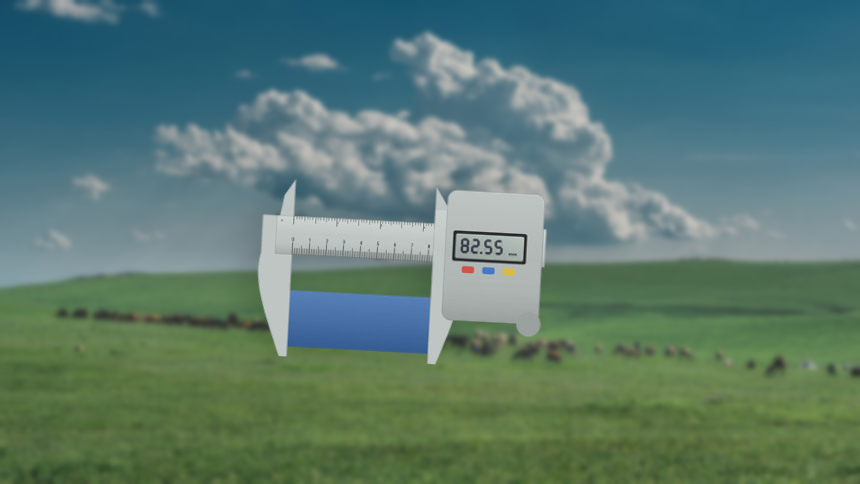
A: 82.55mm
